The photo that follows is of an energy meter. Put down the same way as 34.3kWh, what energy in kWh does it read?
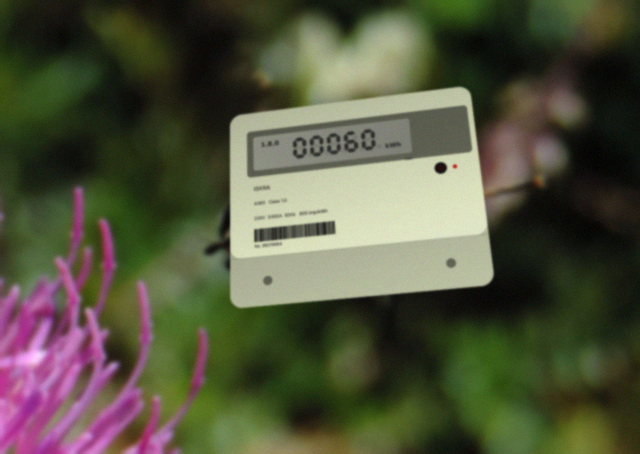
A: 60kWh
